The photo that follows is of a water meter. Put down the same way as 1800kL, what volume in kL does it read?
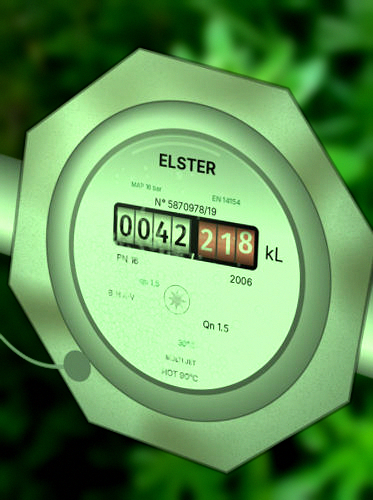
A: 42.218kL
